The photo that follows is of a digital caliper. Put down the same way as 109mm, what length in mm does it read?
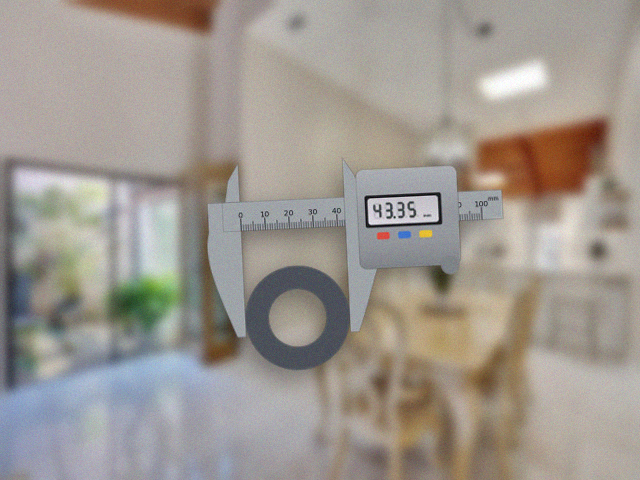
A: 43.35mm
